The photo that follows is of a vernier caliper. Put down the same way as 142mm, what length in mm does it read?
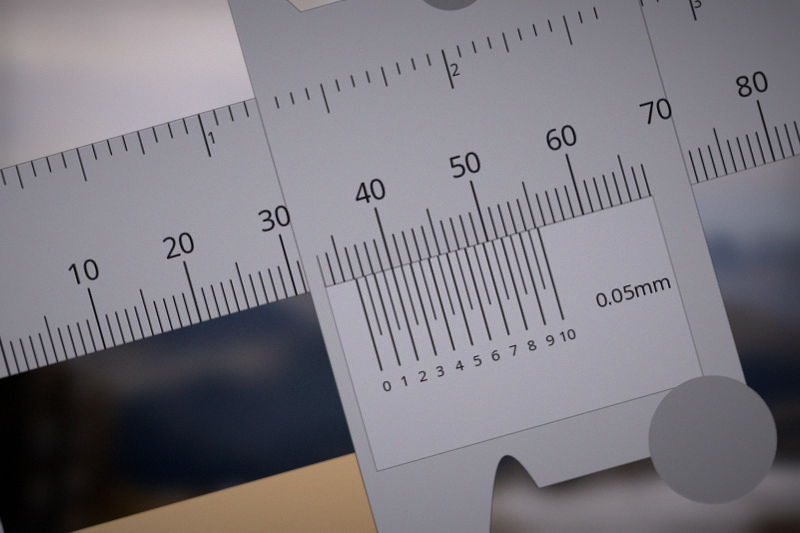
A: 36.2mm
